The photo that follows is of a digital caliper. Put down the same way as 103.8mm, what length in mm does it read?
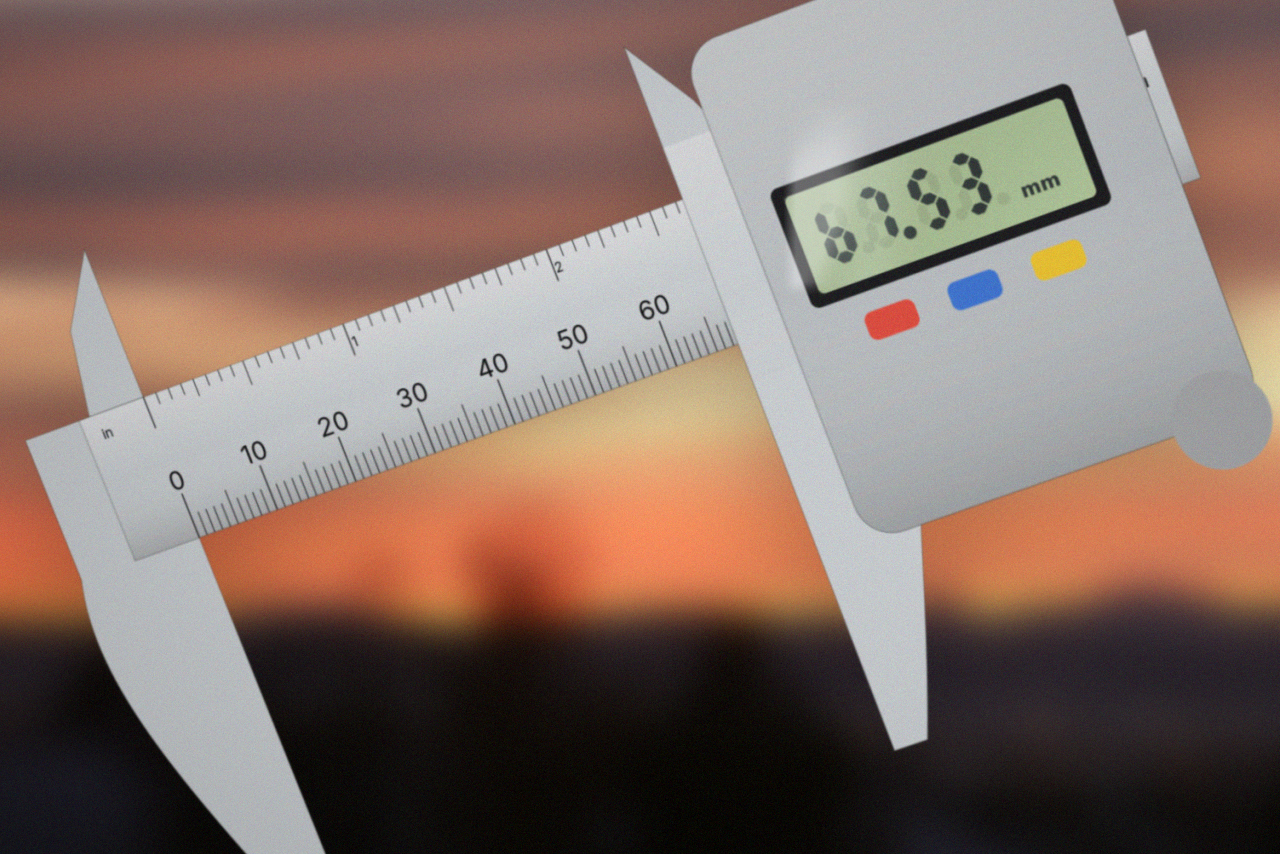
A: 67.53mm
